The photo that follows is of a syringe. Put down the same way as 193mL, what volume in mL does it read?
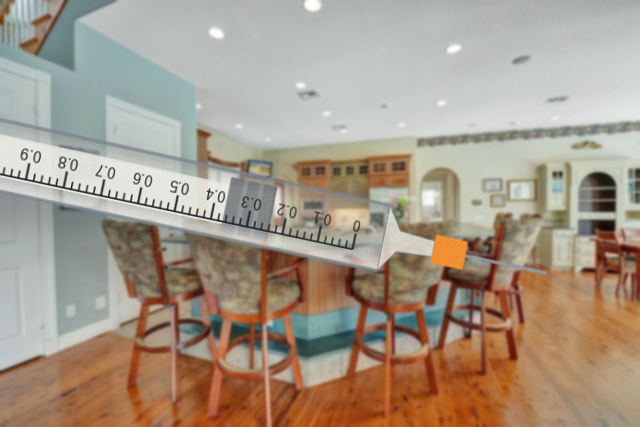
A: 0.24mL
